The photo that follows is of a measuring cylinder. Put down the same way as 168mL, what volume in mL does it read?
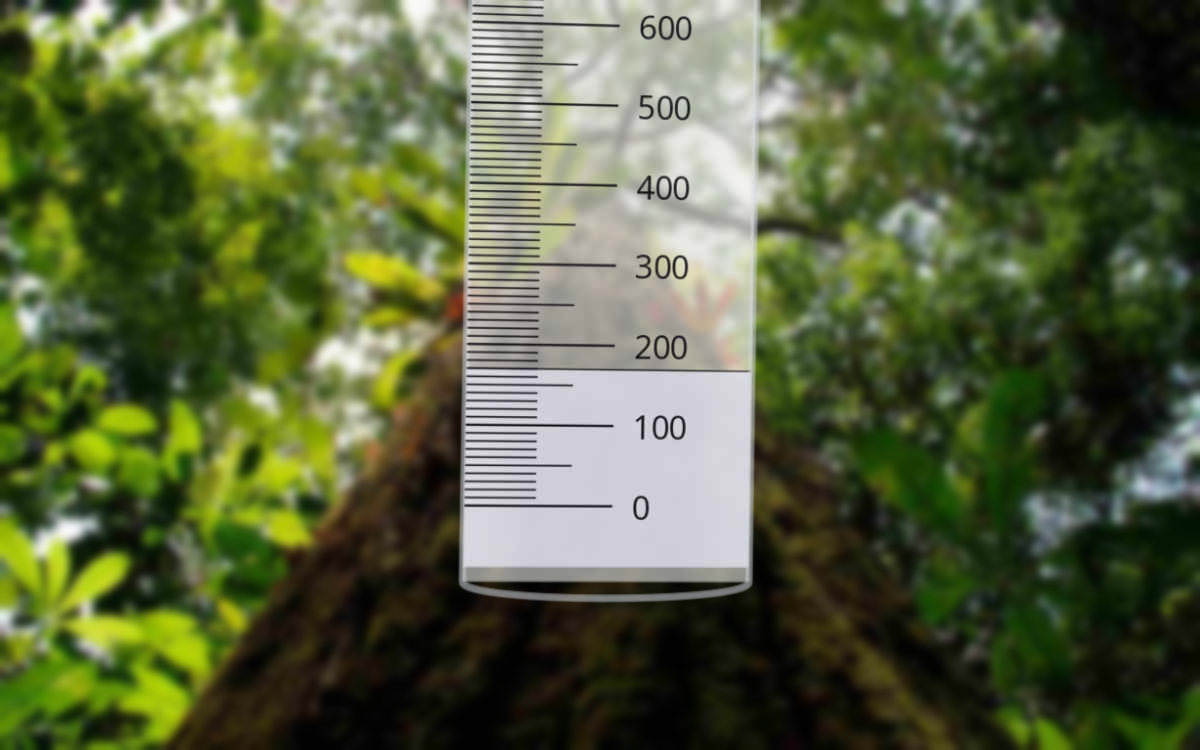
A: 170mL
